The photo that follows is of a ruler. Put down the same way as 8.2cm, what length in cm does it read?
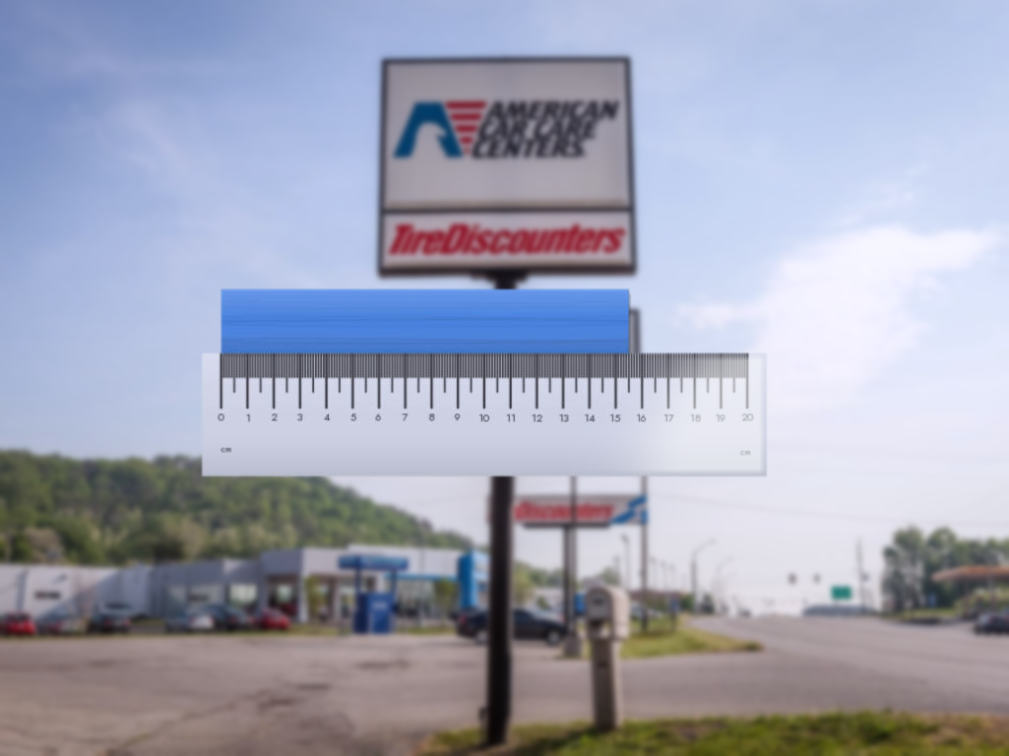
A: 15.5cm
